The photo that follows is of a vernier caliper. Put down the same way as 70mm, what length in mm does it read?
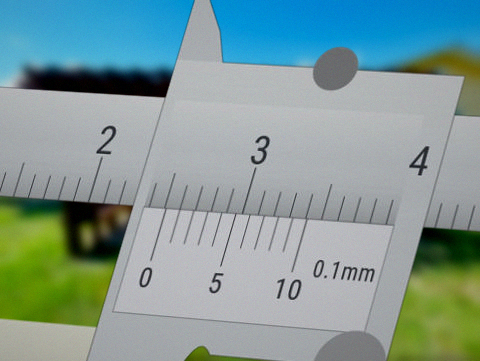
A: 25.1mm
